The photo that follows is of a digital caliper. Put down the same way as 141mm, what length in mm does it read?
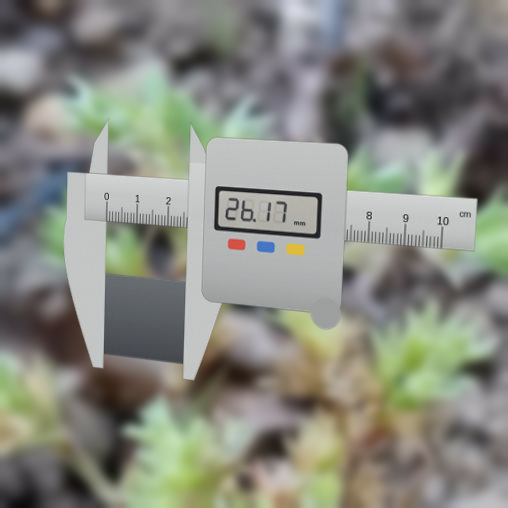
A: 26.17mm
